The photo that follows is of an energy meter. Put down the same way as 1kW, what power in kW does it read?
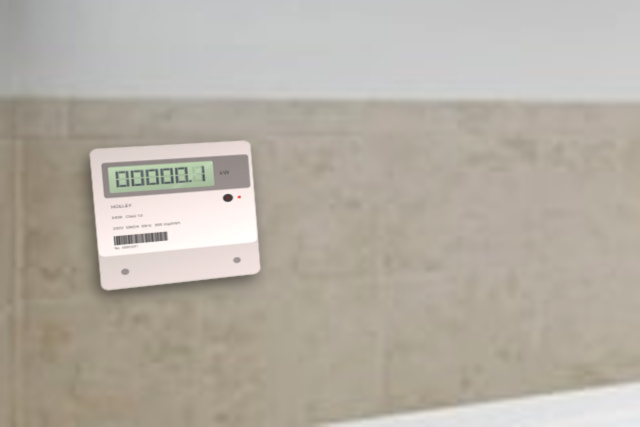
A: 0.1kW
